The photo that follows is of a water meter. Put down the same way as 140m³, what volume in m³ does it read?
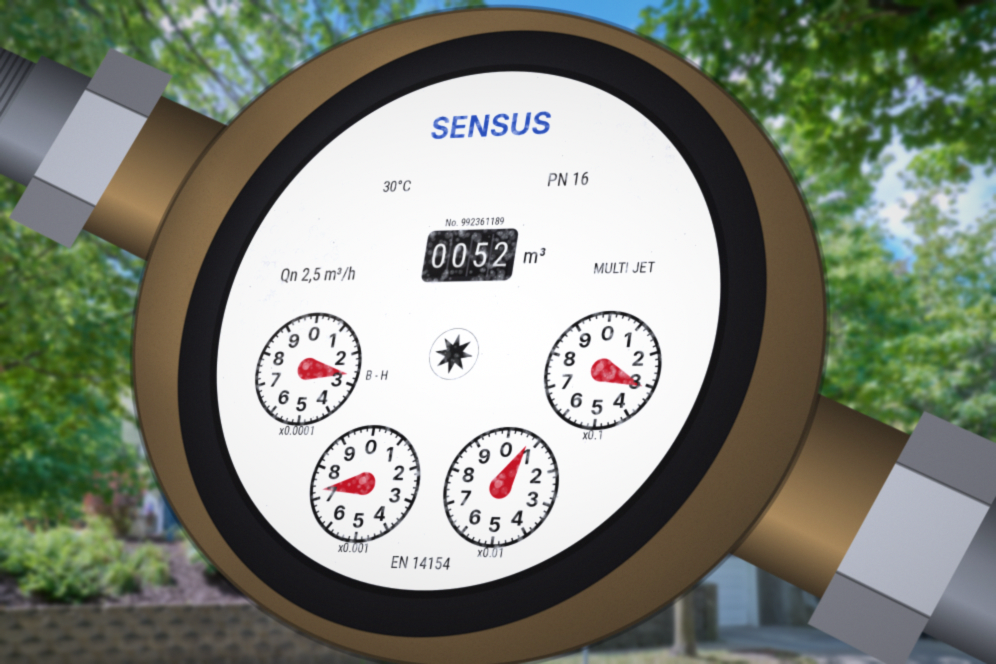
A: 52.3072m³
